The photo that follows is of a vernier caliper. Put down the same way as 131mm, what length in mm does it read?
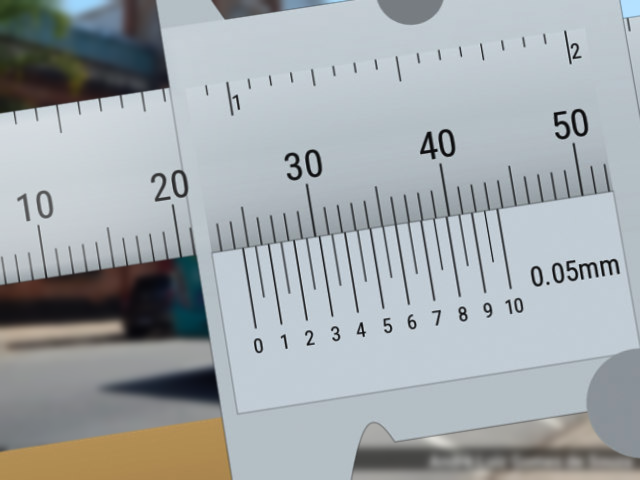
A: 24.6mm
